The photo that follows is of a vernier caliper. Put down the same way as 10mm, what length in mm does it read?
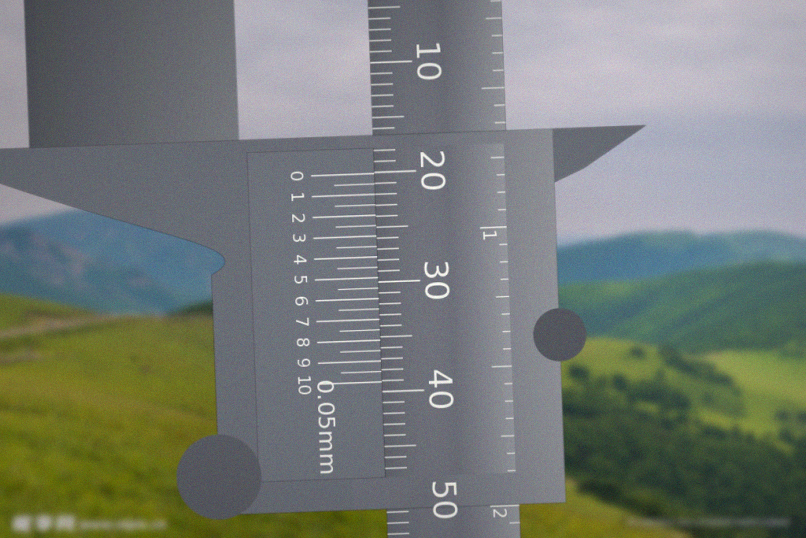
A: 20.1mm
